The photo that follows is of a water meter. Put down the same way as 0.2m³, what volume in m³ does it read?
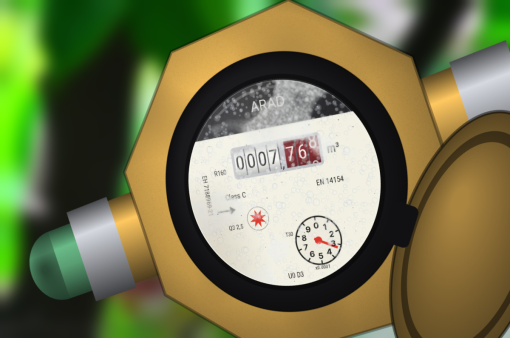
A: 7.7683m³
